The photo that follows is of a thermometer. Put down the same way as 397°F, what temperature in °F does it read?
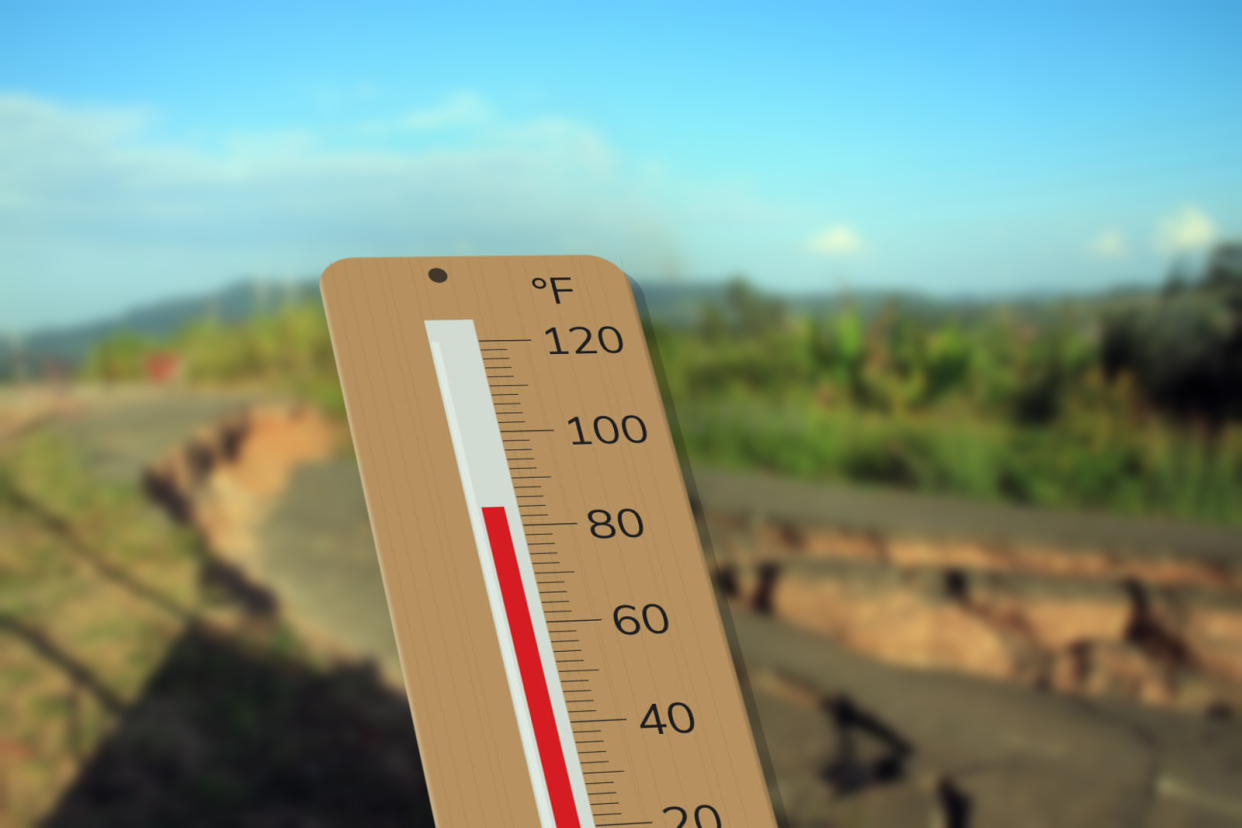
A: 84°F
